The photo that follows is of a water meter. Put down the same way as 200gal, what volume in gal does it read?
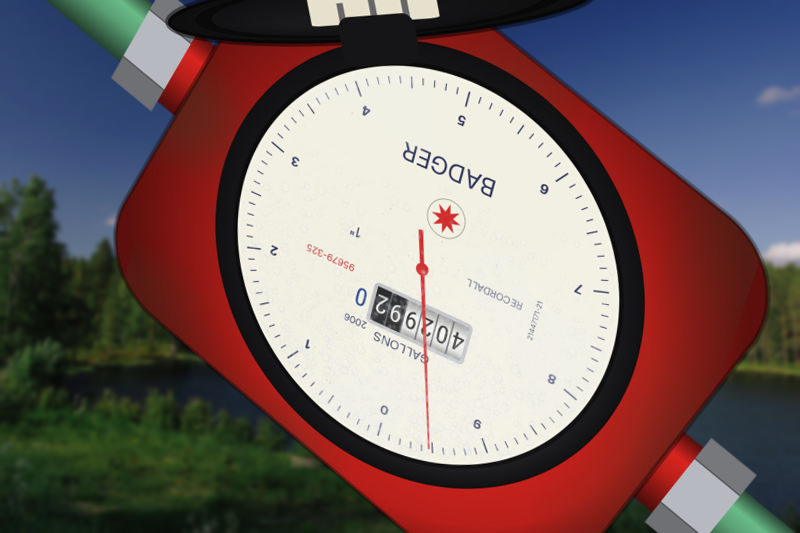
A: 4029919.5gal
